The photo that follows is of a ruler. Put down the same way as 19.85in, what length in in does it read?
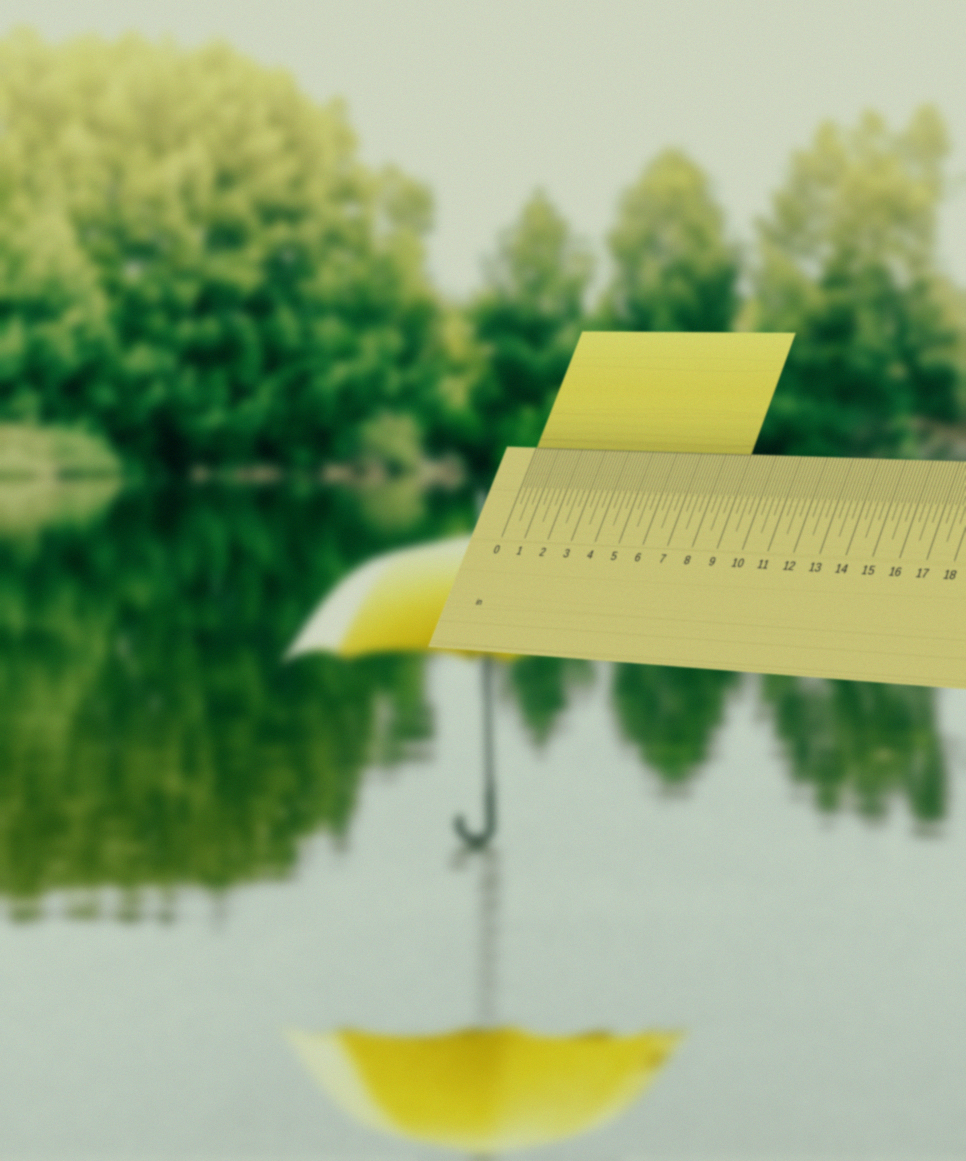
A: 9in
